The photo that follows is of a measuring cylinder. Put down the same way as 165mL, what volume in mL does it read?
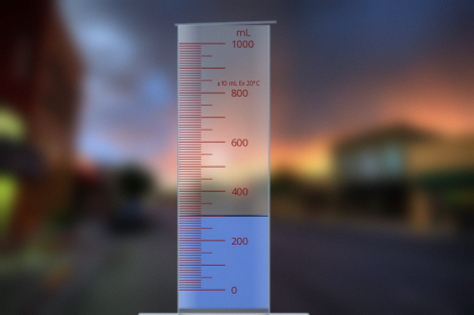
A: 300mL
